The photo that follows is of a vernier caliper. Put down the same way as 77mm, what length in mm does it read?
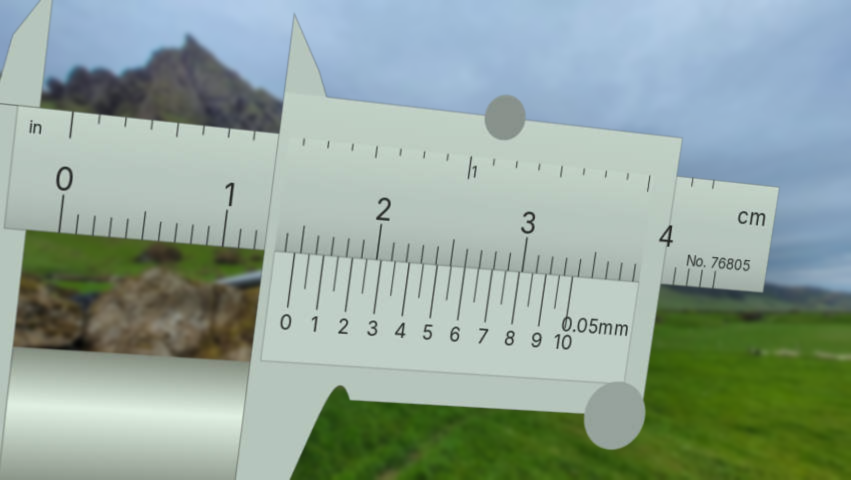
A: 14.6mm
